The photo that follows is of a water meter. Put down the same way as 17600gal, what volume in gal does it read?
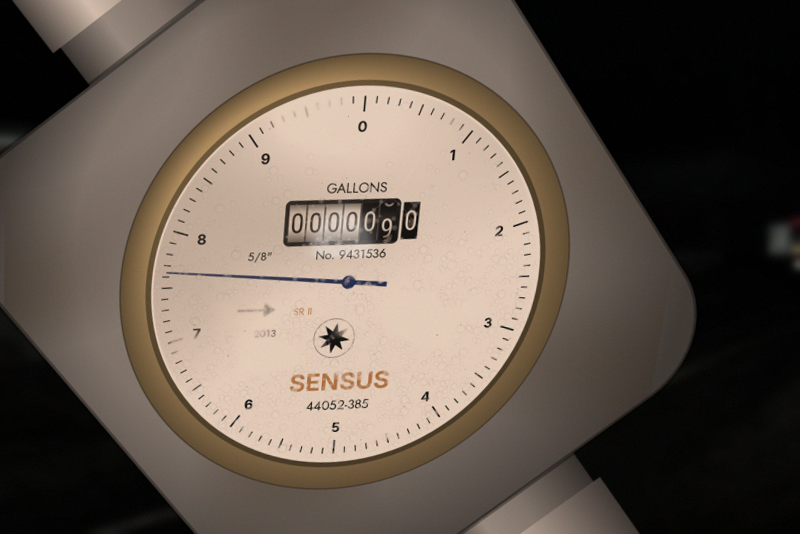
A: 87.6gal
